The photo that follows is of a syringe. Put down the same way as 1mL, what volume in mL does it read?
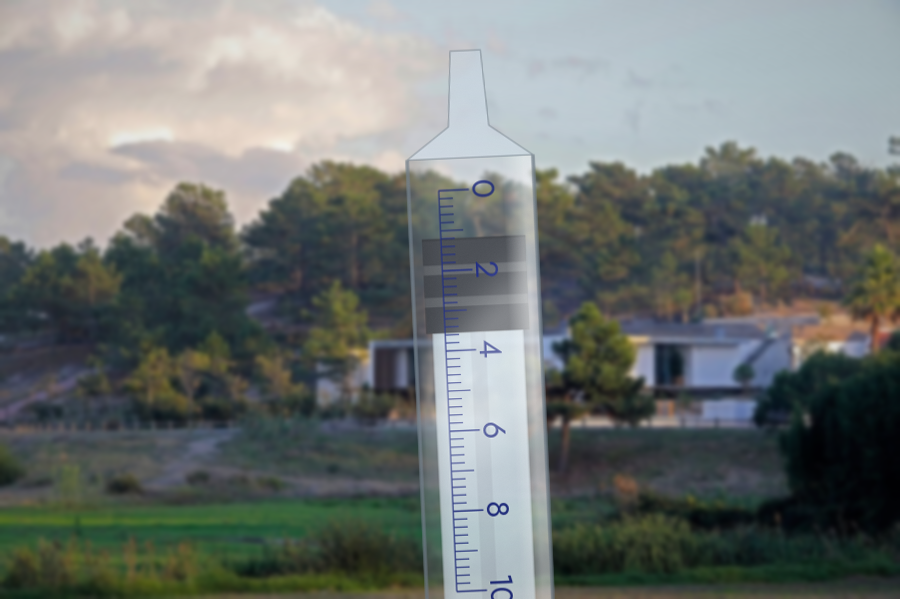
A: 1.2mL
